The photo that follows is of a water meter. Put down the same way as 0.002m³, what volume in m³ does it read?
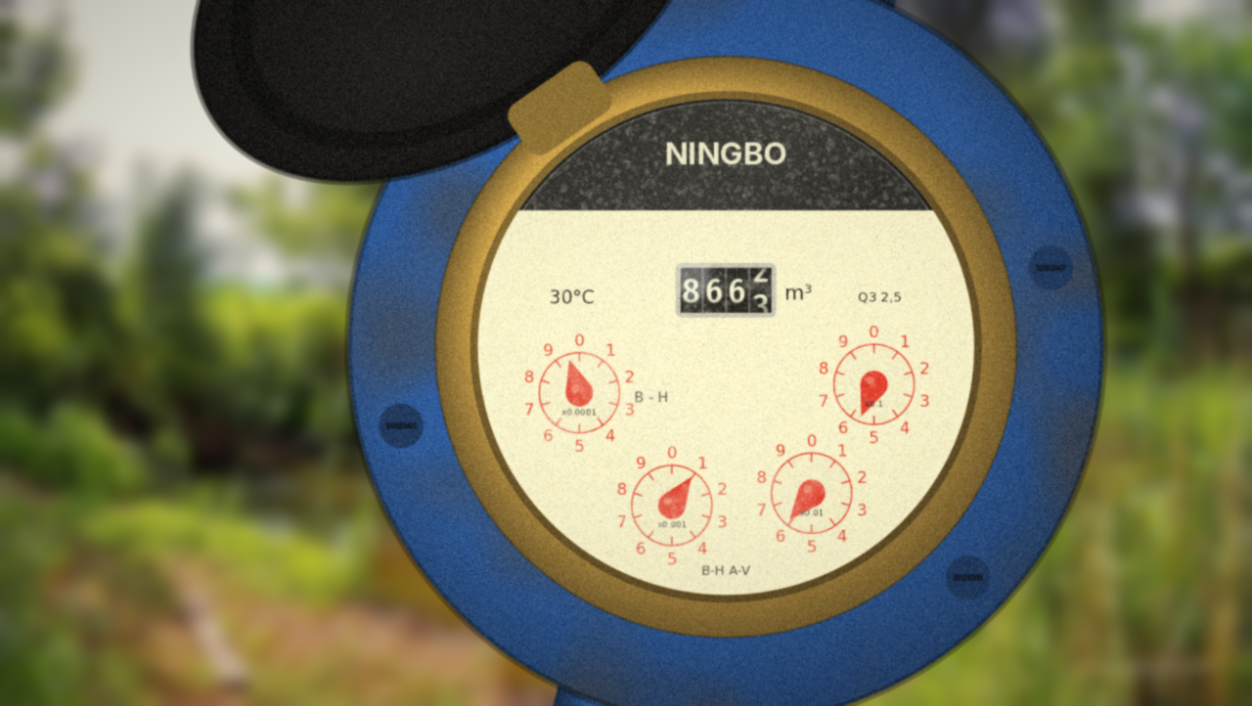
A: 8662.5609m³
